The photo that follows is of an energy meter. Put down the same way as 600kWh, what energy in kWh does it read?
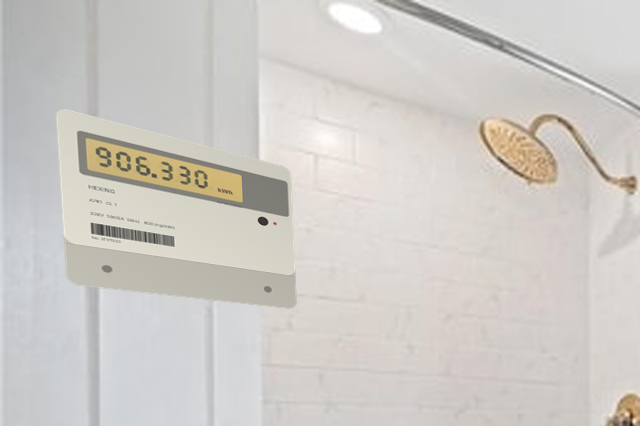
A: 906.330kWh
